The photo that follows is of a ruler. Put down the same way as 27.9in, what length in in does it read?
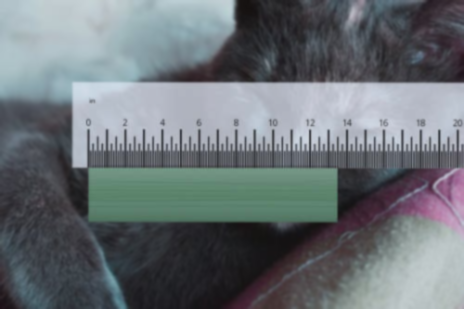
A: 13.5in
